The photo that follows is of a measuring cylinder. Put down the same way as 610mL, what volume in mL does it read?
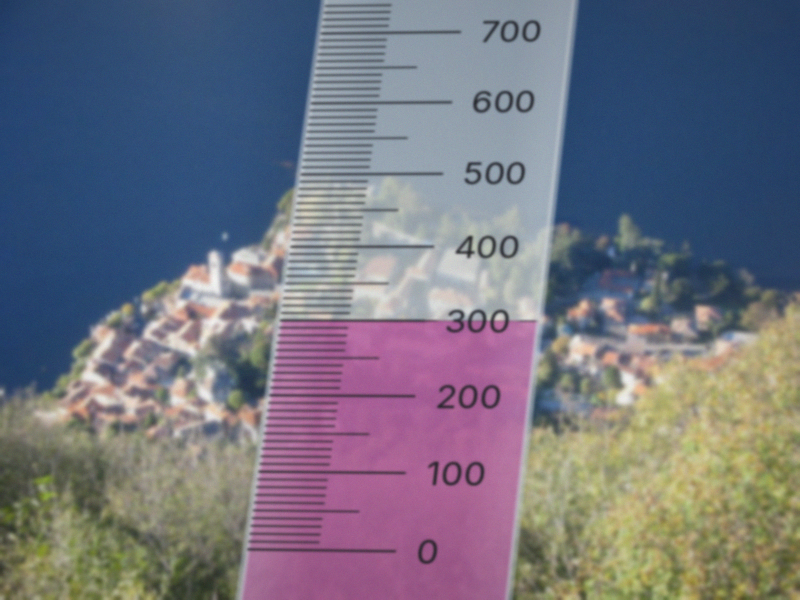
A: 300mL
